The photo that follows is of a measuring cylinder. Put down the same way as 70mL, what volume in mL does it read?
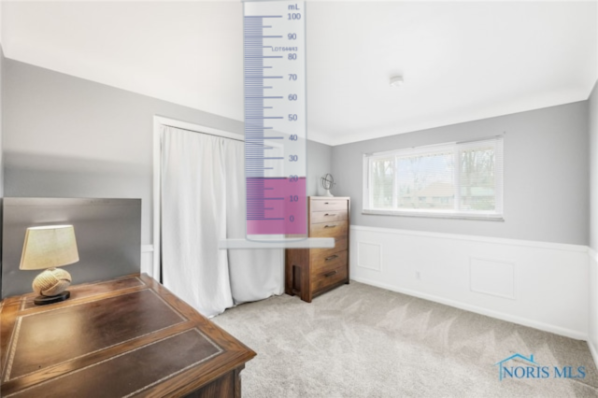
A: 20mL
